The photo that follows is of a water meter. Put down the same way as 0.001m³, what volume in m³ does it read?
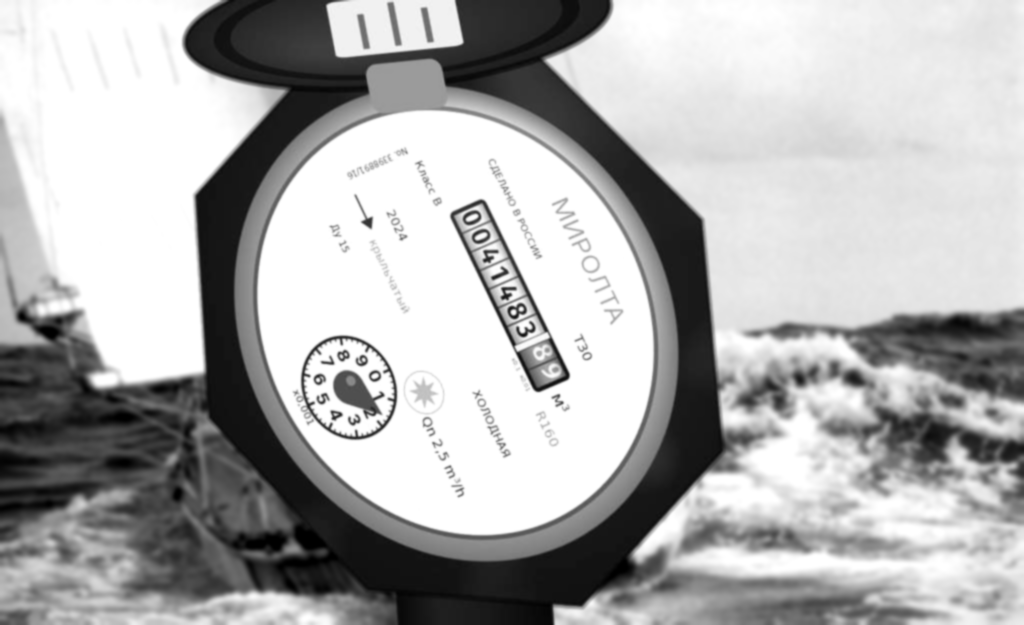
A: 41483.891m³
